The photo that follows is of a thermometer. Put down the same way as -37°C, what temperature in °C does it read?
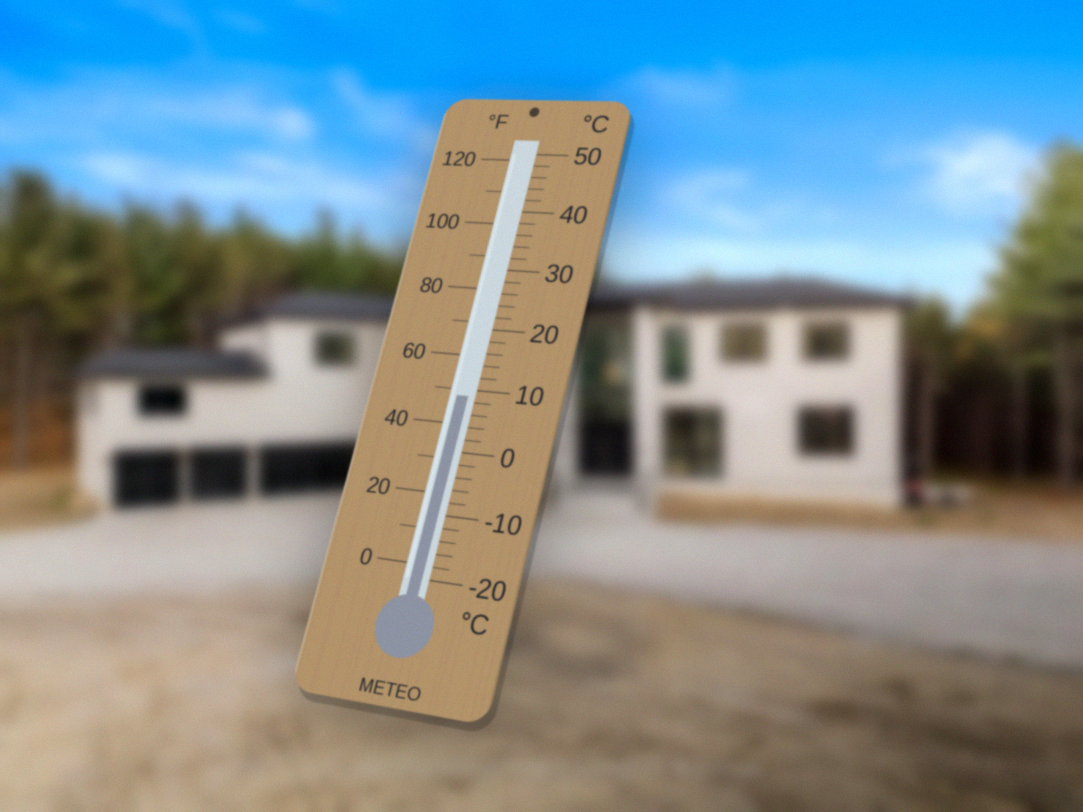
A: 9°C
